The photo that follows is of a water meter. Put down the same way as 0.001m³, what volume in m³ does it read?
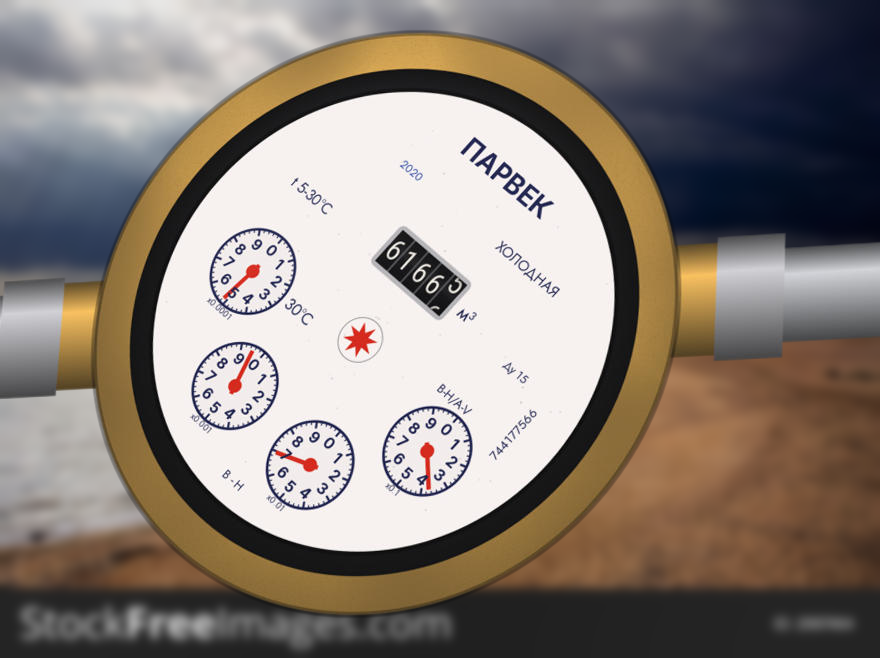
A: 61665.3695m³
